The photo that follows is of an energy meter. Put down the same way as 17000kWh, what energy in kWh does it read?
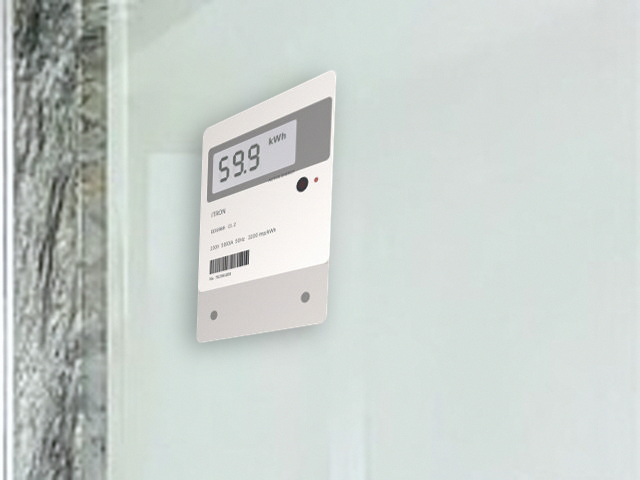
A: 59.9kWh
